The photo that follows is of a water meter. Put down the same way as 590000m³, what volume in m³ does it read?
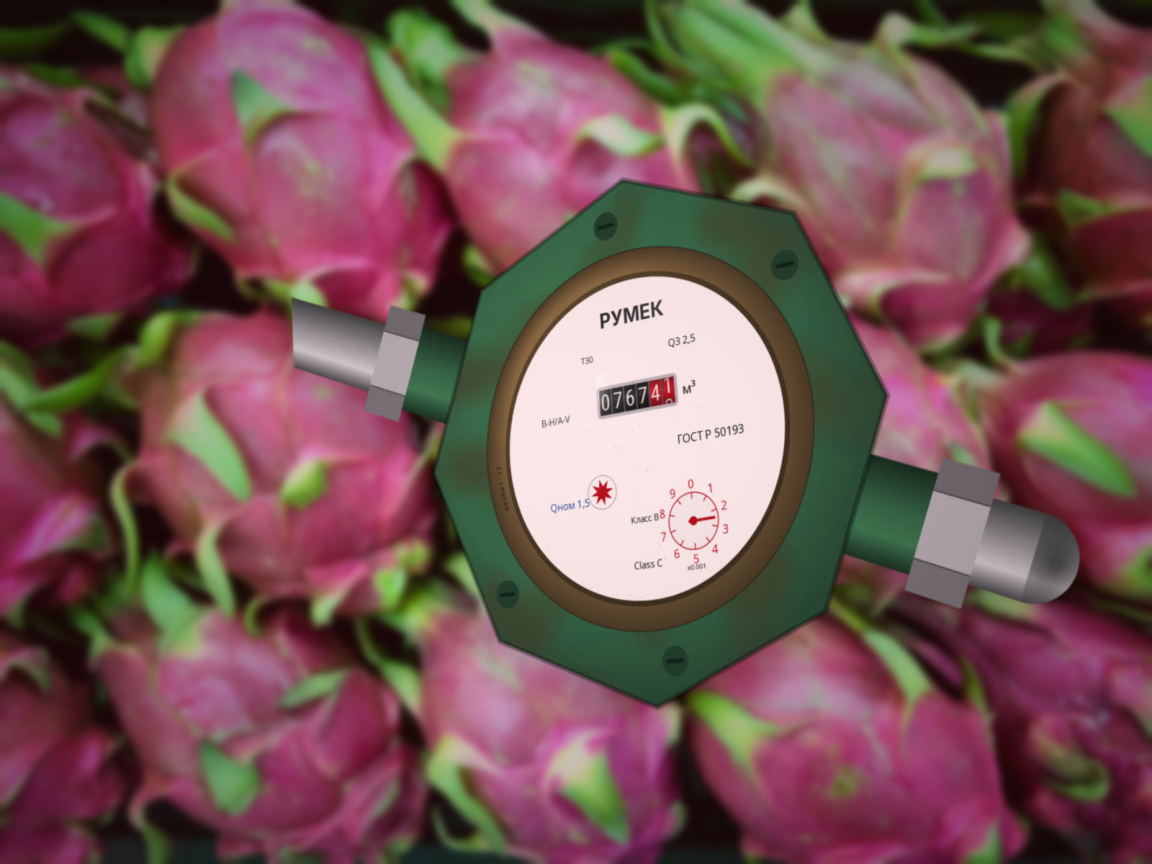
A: 767.412m³
